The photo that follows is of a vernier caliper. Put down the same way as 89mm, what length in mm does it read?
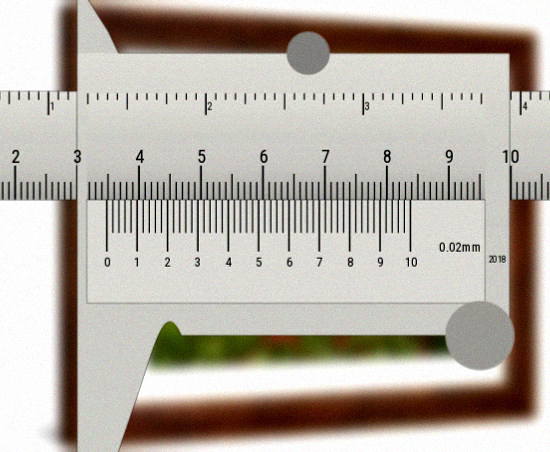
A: 34.8mm
